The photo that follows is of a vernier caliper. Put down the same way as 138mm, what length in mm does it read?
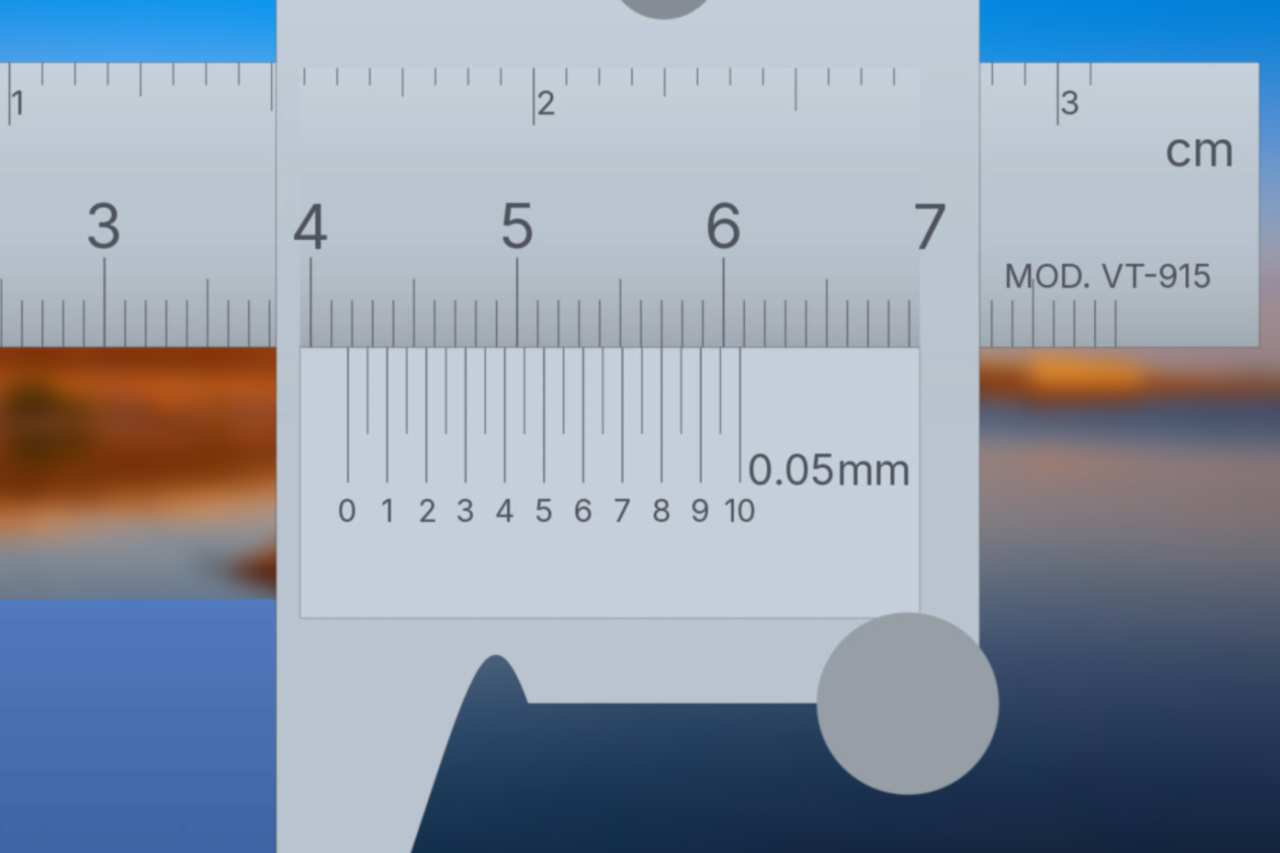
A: 41.8mm
